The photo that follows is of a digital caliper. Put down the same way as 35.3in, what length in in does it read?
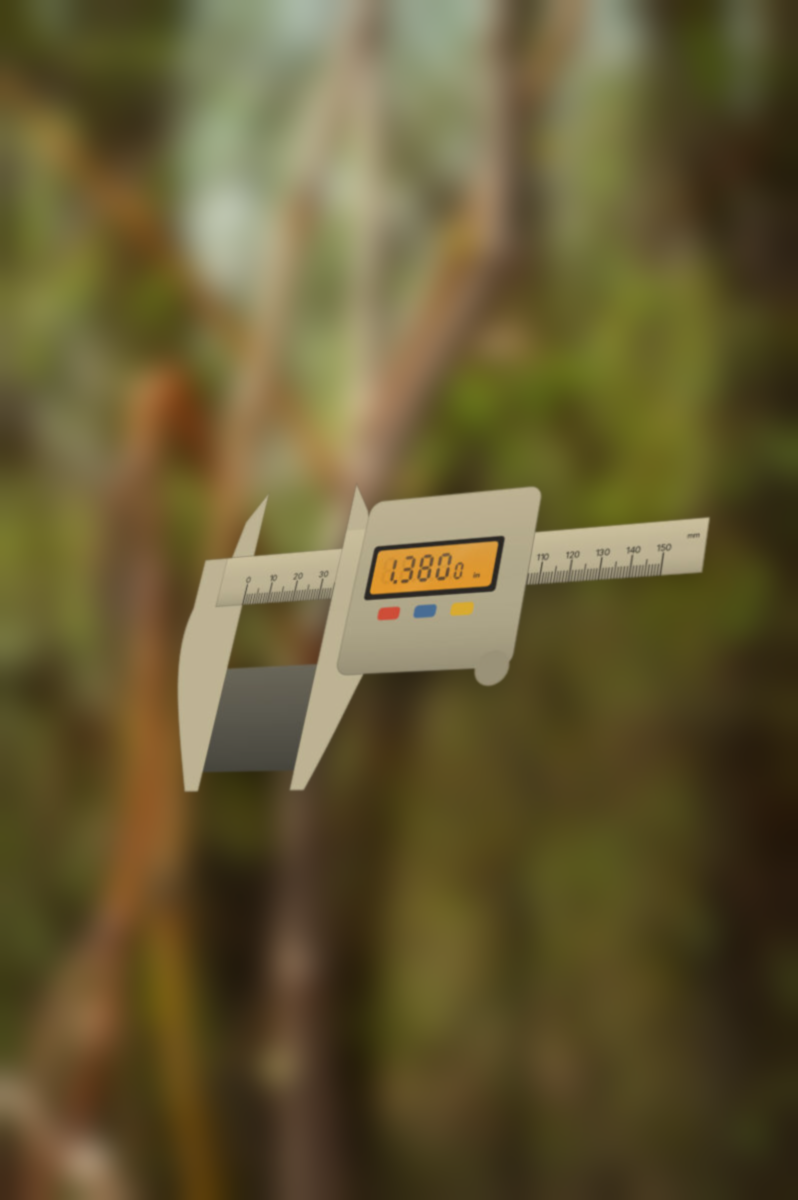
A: 1.3800in
